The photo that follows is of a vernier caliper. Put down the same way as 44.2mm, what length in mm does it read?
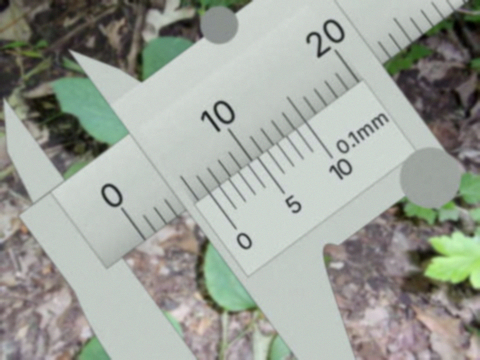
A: 6.0mm
